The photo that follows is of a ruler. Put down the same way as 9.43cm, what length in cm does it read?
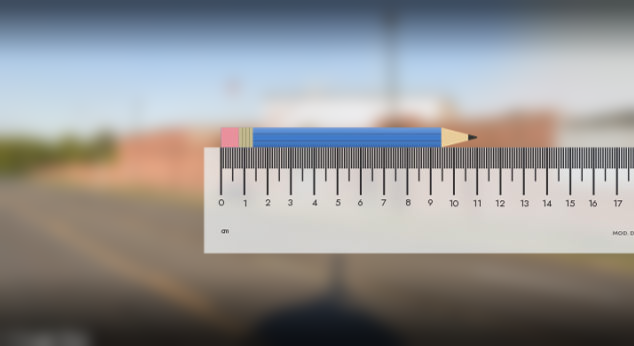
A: 11cm
